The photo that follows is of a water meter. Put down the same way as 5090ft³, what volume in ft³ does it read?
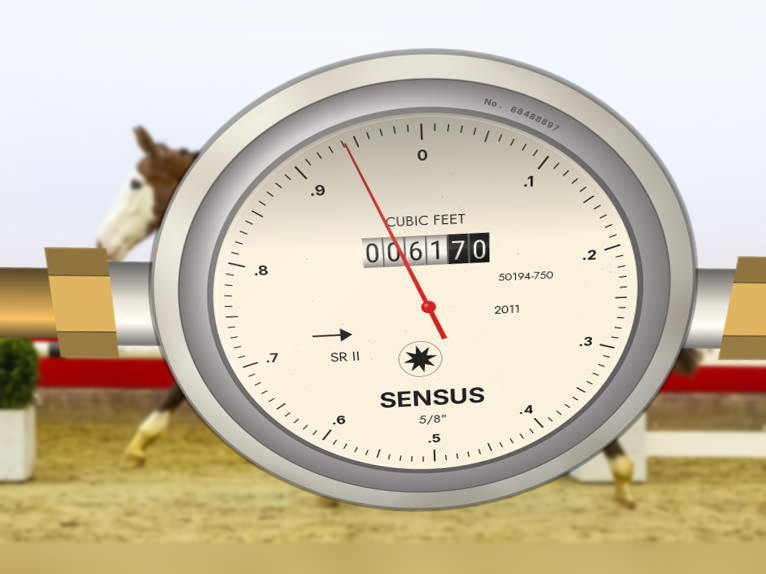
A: 6169.94ft³
